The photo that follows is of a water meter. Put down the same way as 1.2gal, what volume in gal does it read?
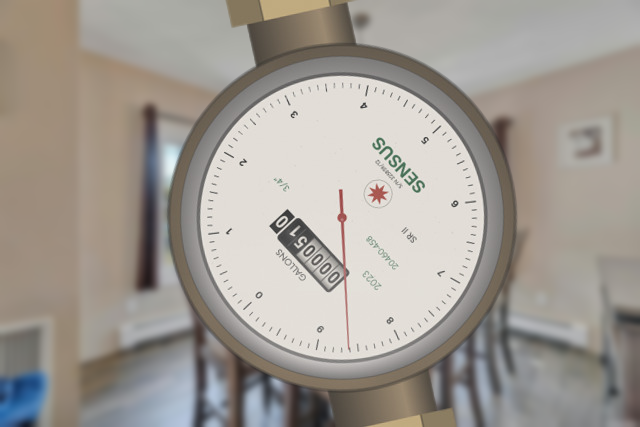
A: 508.6gal
